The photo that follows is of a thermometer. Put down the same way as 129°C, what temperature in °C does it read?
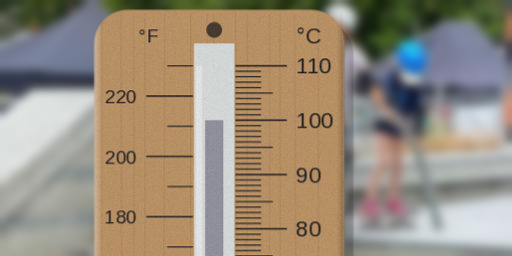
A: 100°C
